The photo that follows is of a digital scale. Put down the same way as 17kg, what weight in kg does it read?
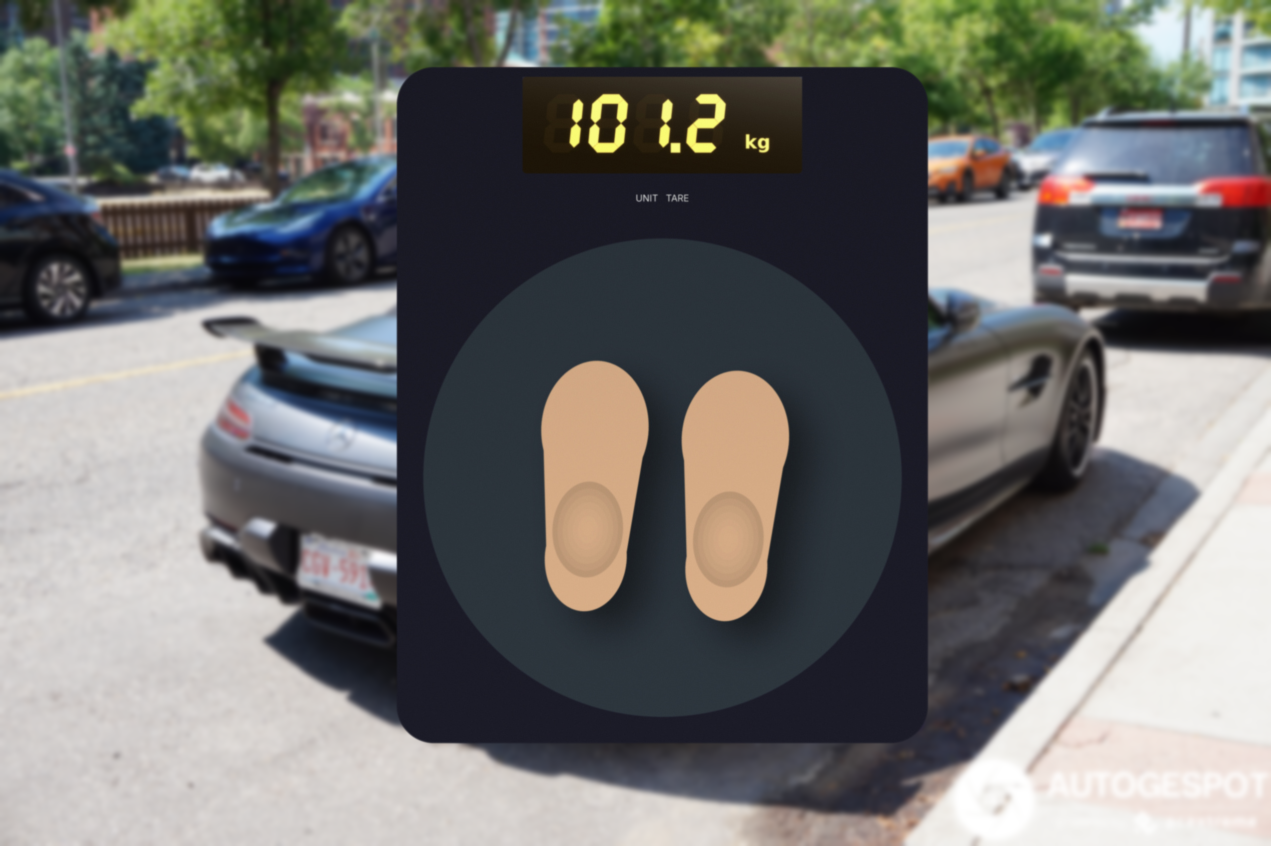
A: 101.2kg
